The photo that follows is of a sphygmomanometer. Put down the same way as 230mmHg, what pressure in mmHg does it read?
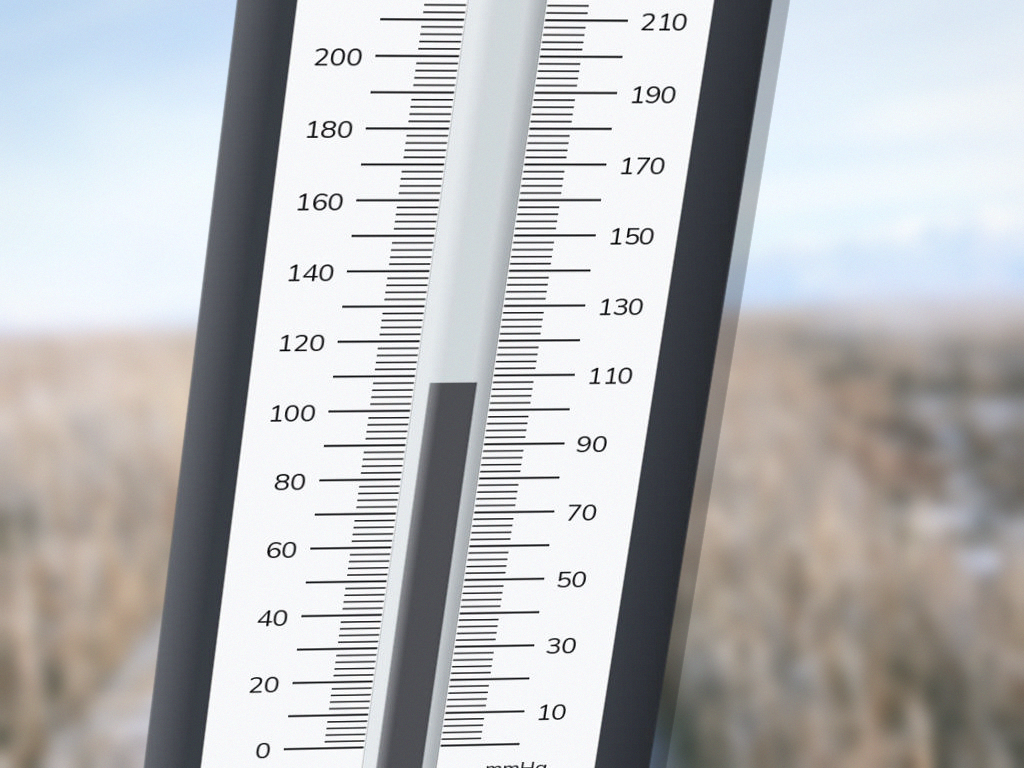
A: 108mmHg
